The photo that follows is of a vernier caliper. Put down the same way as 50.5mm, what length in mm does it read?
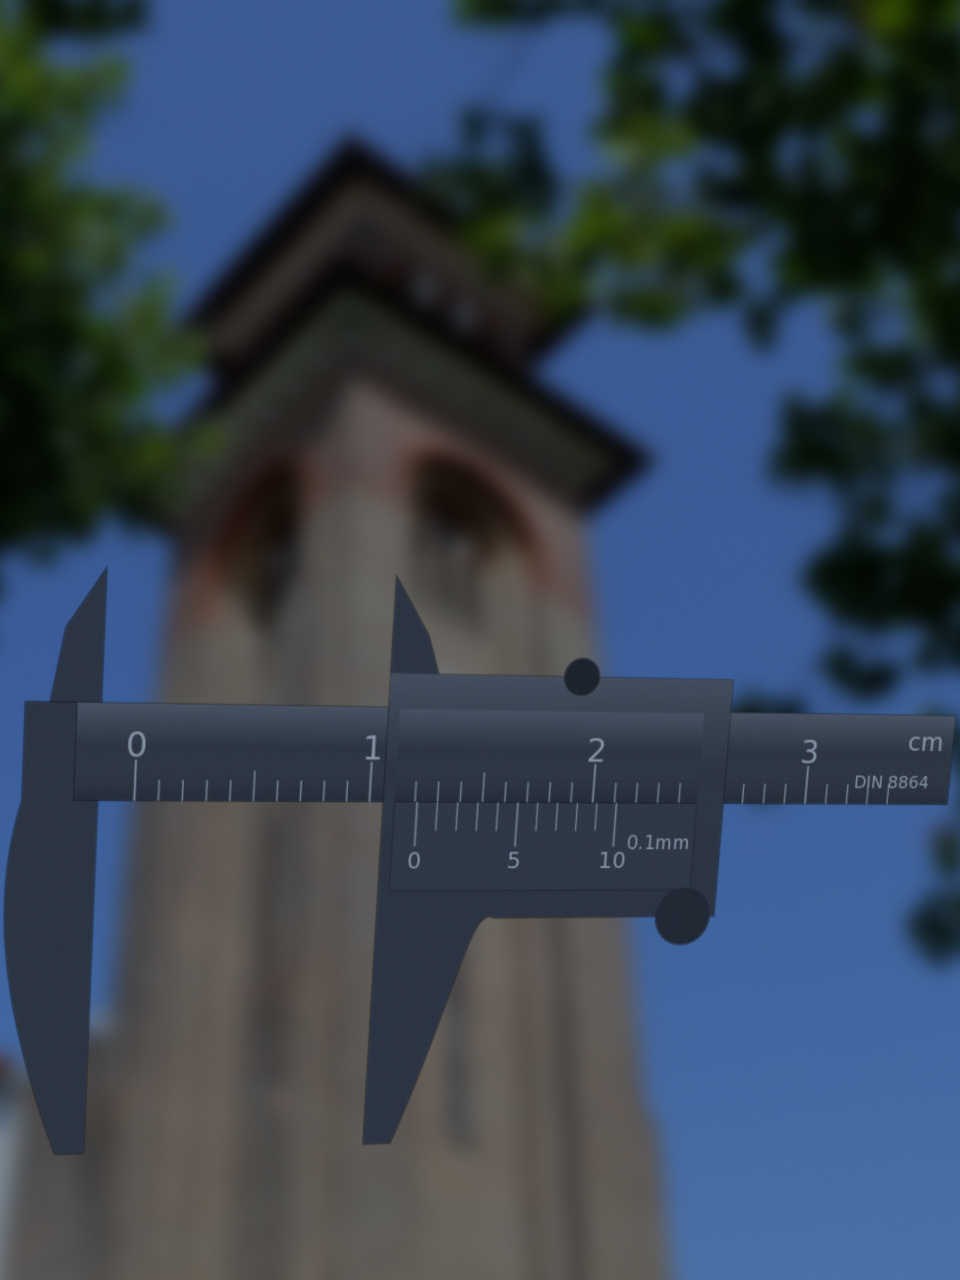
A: 12.1mm
